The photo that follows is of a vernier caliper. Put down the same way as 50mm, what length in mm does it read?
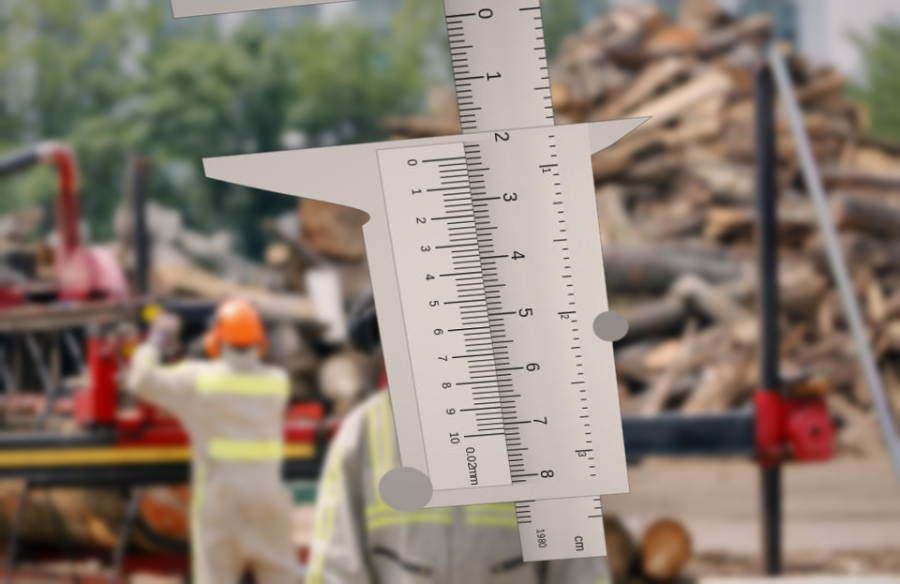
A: 22.8mm
